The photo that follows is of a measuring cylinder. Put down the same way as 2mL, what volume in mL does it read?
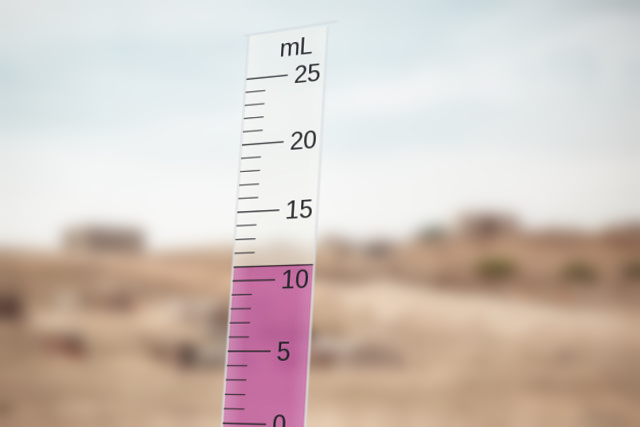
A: 11mL
